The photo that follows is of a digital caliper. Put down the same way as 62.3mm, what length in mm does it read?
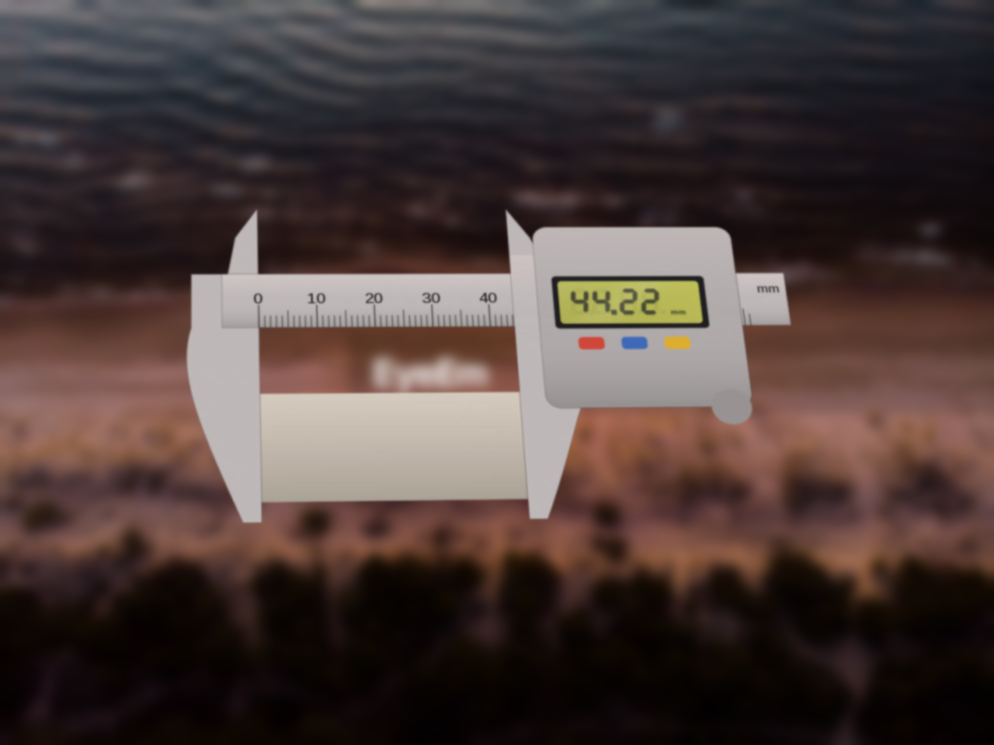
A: 44.22mm
